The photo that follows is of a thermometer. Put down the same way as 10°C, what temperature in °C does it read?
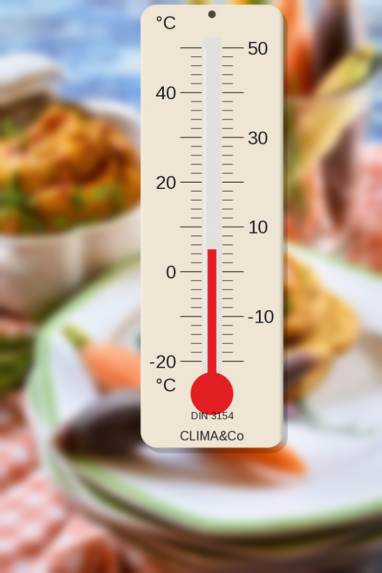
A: 5°C
